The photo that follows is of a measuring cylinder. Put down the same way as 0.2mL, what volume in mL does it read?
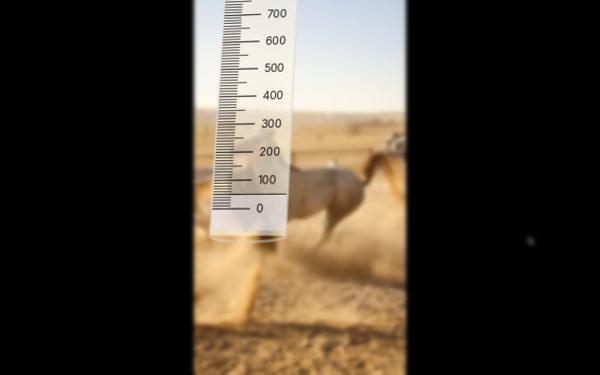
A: 50mL
